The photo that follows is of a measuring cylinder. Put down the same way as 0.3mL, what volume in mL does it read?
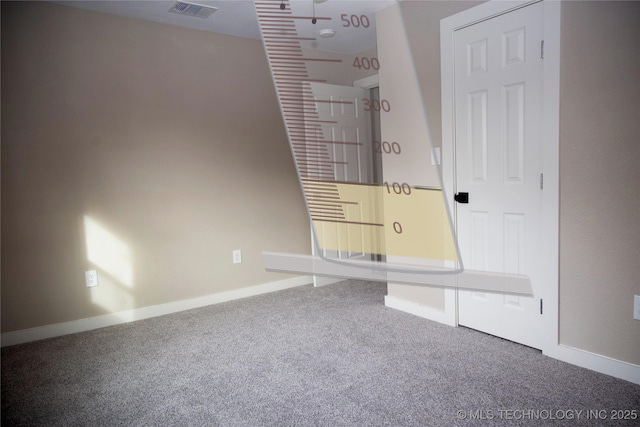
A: 100mL
